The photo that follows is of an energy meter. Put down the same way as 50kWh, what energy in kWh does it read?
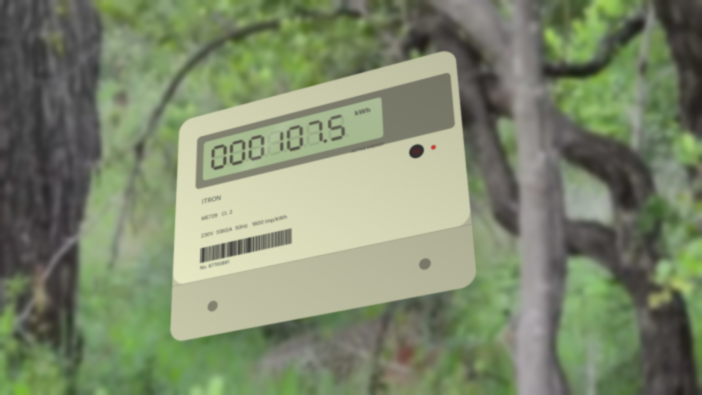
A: 107.5kWh
